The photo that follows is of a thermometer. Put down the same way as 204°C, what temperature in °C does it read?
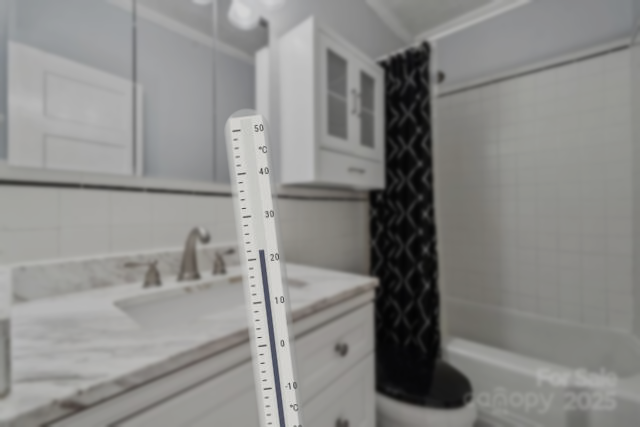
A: 22°C
